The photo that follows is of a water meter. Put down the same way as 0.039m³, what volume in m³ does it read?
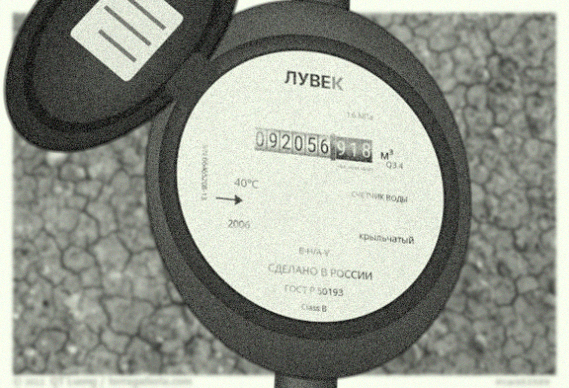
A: 92056.918m³
